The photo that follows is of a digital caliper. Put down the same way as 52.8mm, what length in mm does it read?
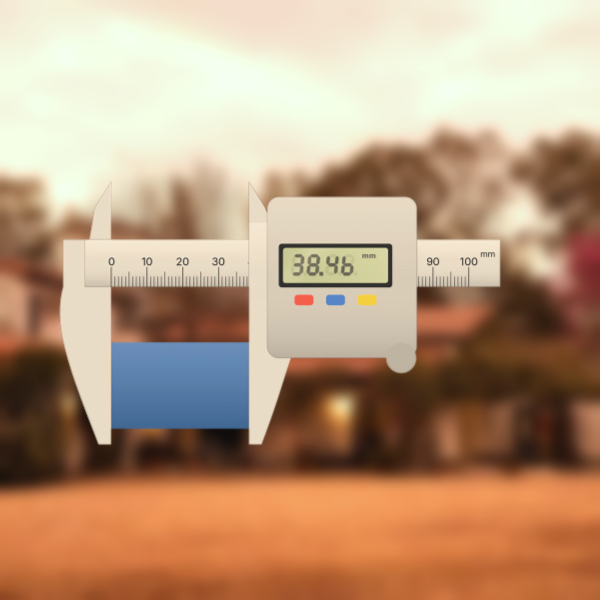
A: 38.46mm
